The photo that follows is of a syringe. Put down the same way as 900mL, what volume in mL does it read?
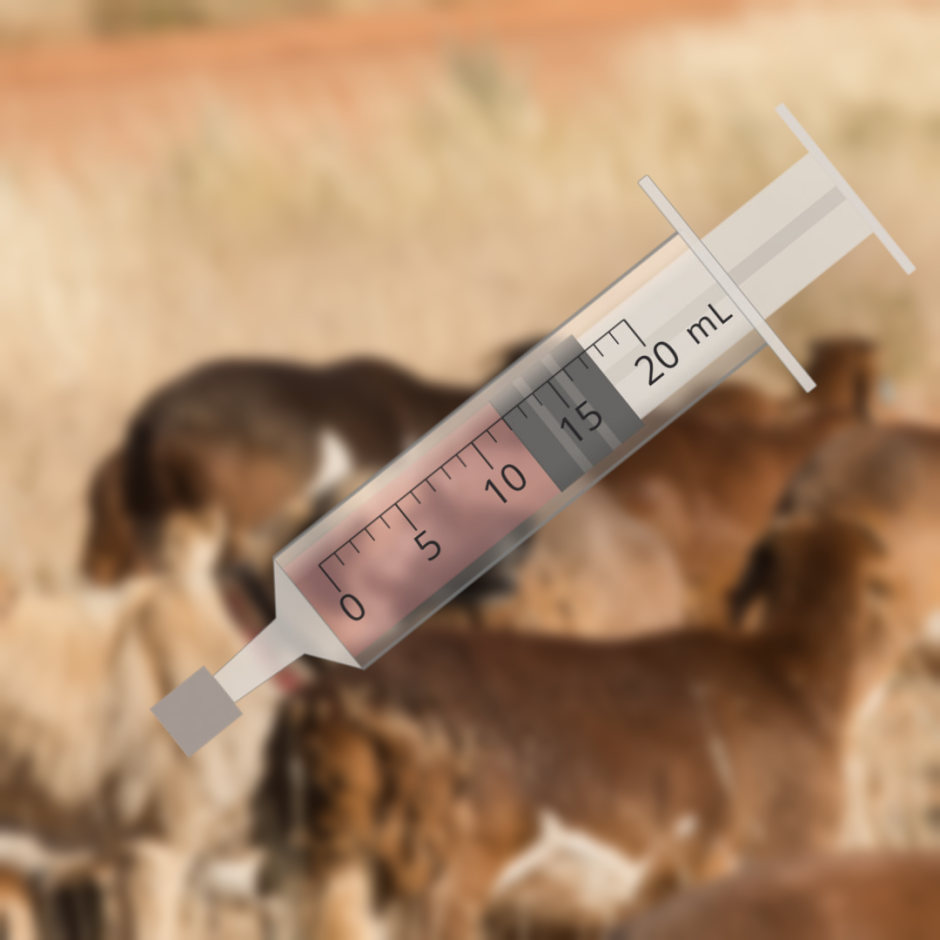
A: 12mL
